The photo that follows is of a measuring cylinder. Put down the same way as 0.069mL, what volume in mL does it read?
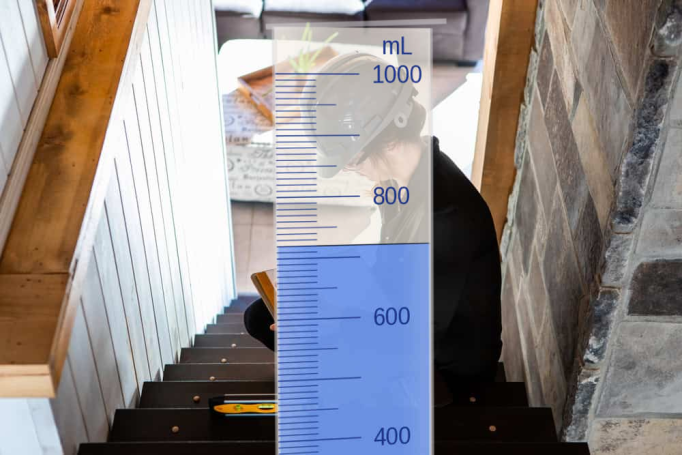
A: 720mL
